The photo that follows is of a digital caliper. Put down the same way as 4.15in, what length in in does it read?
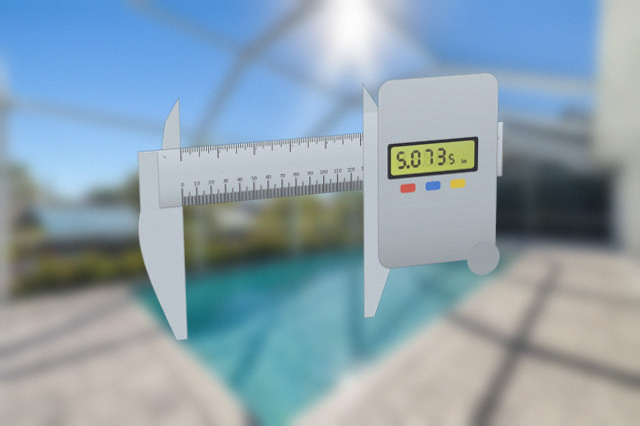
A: 5.0735in
